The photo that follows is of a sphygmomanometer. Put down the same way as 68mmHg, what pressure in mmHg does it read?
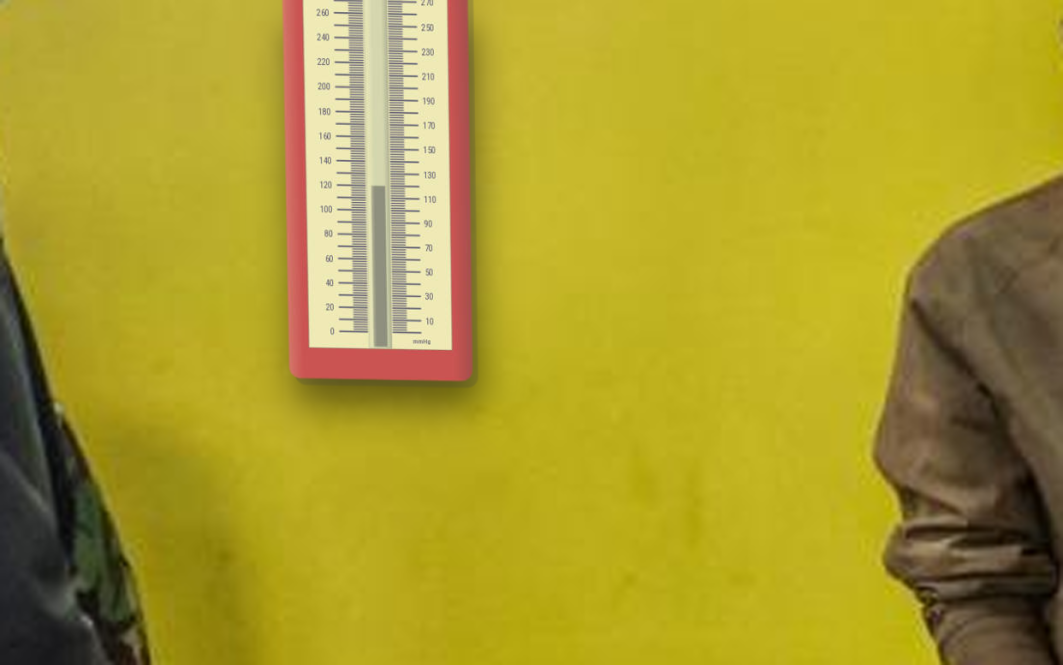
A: 120mmHg
